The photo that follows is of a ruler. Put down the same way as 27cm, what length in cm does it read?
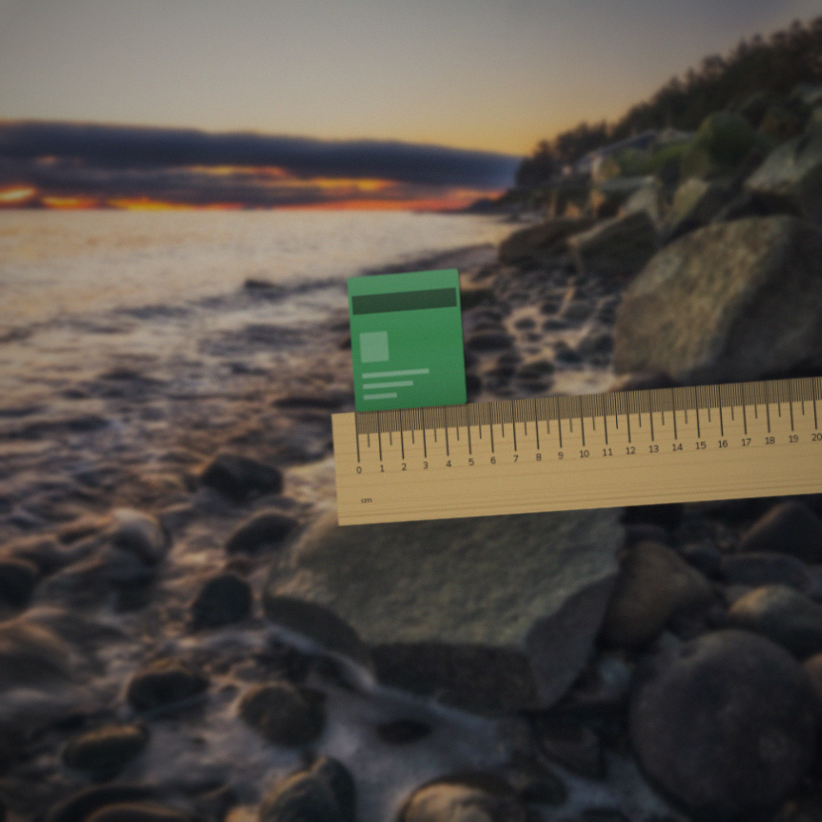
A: 5cm
